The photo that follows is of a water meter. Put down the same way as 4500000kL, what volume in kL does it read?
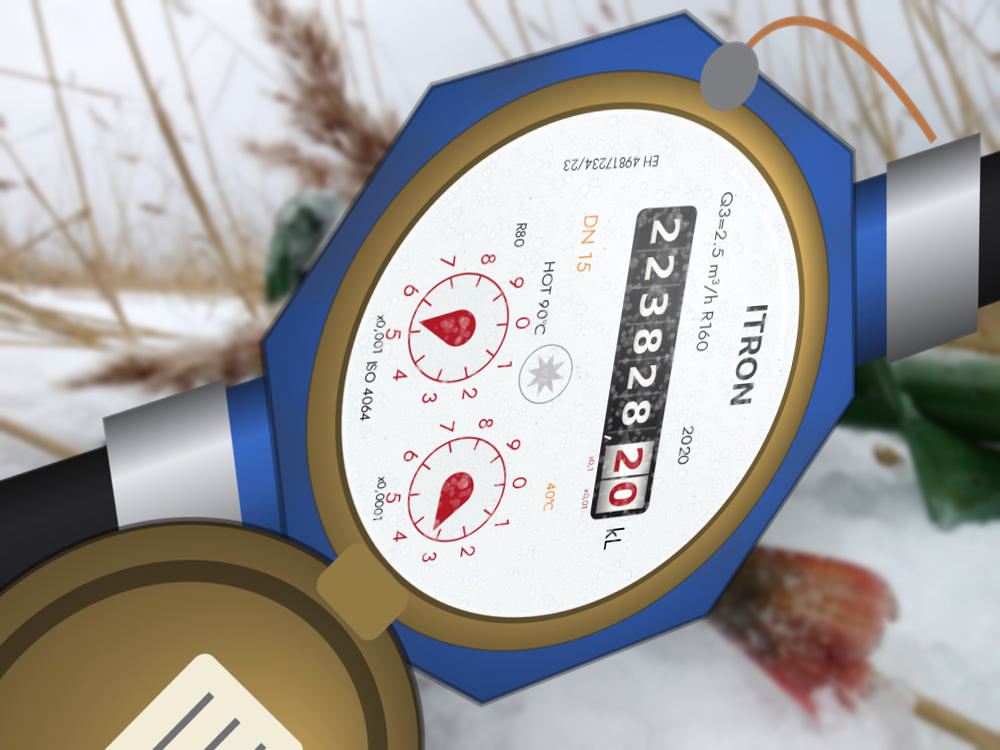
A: 223828.2053kL
